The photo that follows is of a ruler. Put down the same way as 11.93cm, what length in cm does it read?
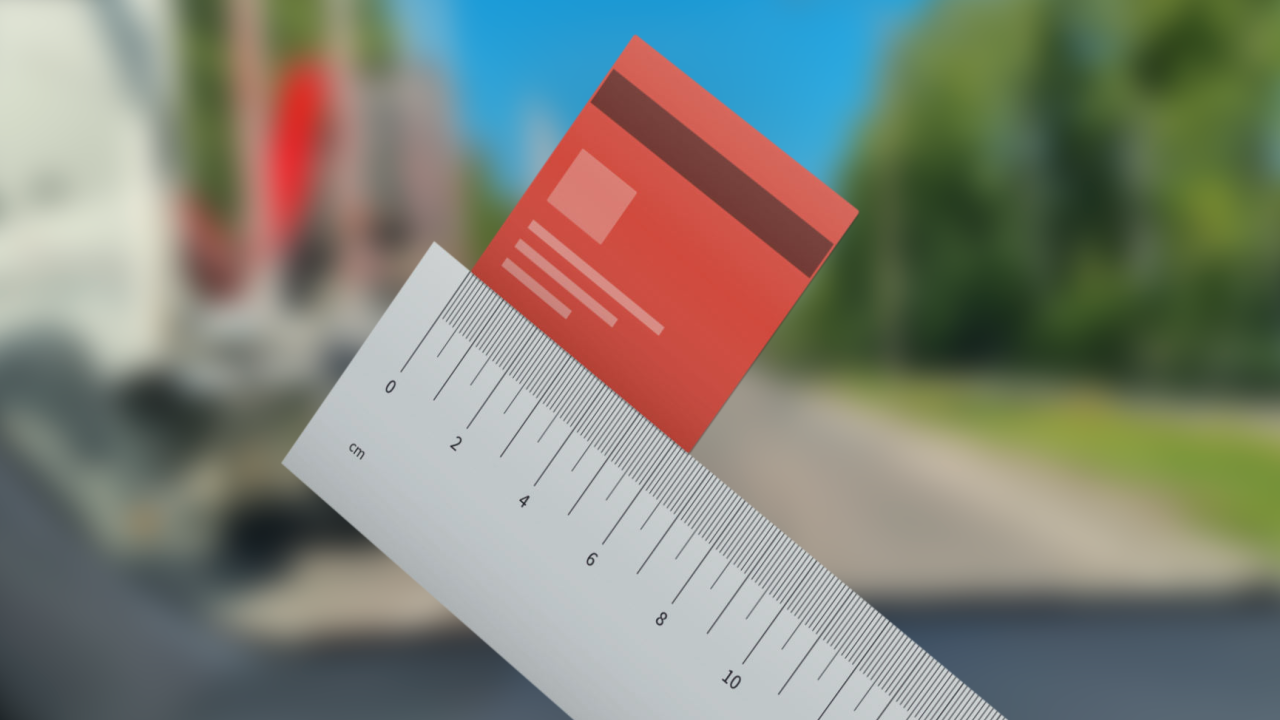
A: 6.4cm
